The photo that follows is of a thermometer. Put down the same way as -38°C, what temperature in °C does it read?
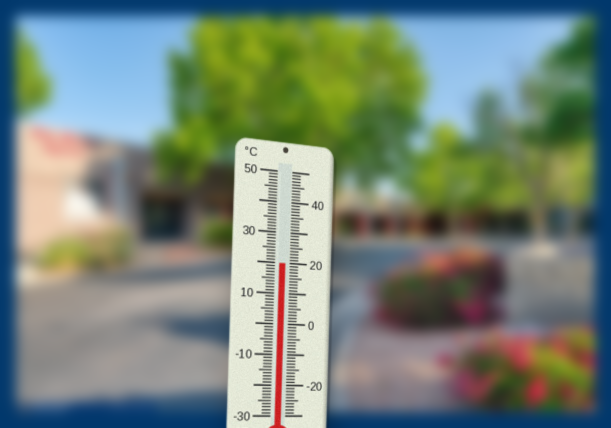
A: 20°C
